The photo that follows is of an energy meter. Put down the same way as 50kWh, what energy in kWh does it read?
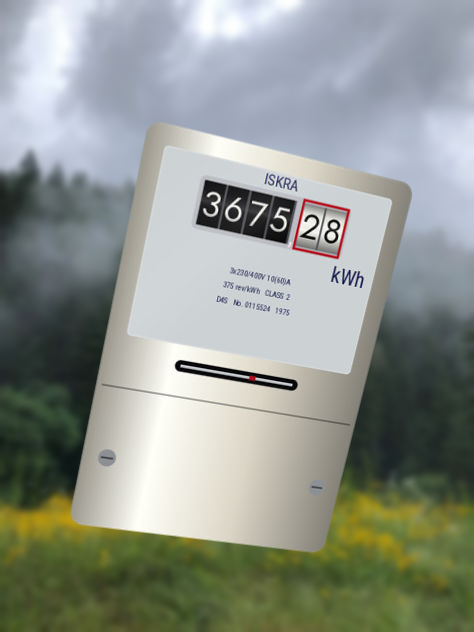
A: 3675.28kWh
